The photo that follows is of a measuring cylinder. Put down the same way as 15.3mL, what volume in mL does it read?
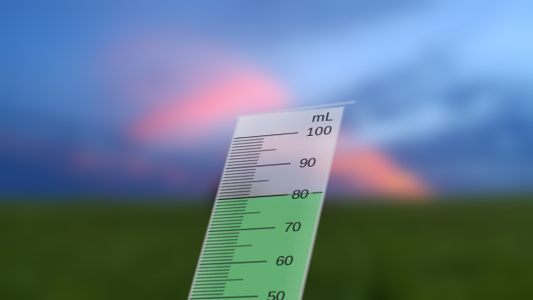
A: 80mL
